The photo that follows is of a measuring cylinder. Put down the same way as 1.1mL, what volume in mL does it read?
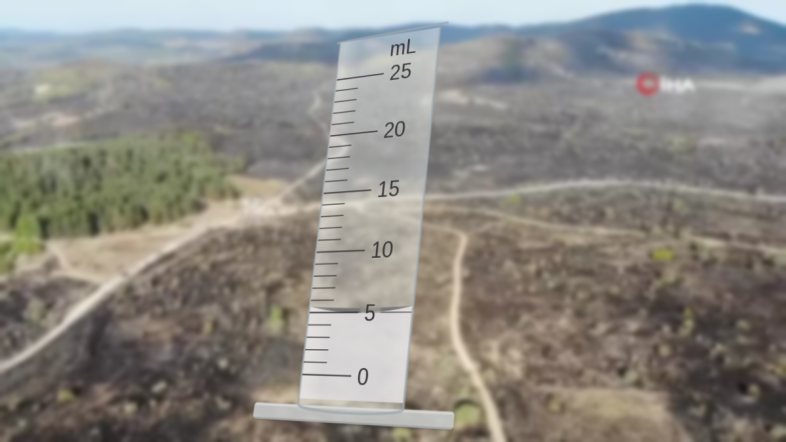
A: 5mL
